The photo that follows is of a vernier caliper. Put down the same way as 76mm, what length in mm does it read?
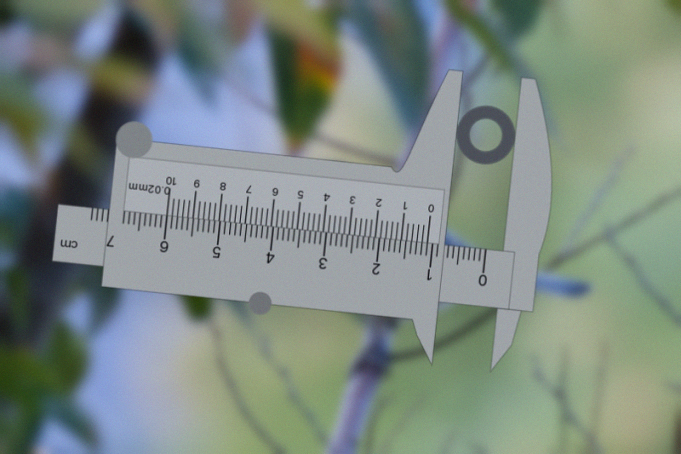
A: 11.0mm
